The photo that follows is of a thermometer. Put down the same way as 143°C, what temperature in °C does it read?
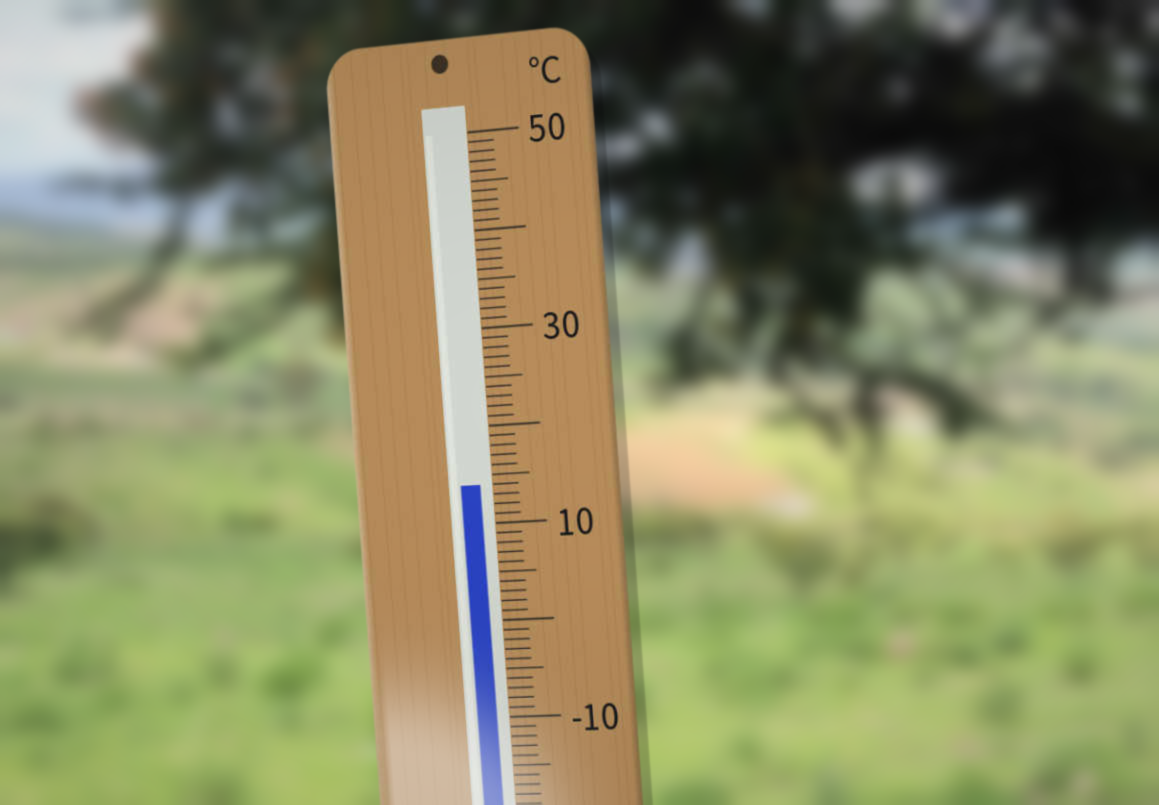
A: 14°C
